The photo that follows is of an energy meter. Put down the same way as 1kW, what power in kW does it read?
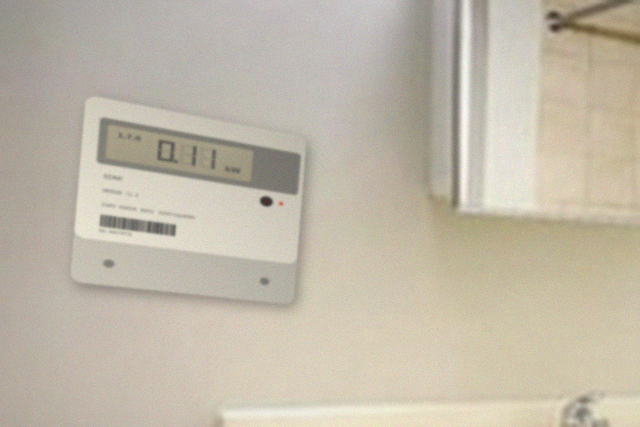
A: 0.11kW
